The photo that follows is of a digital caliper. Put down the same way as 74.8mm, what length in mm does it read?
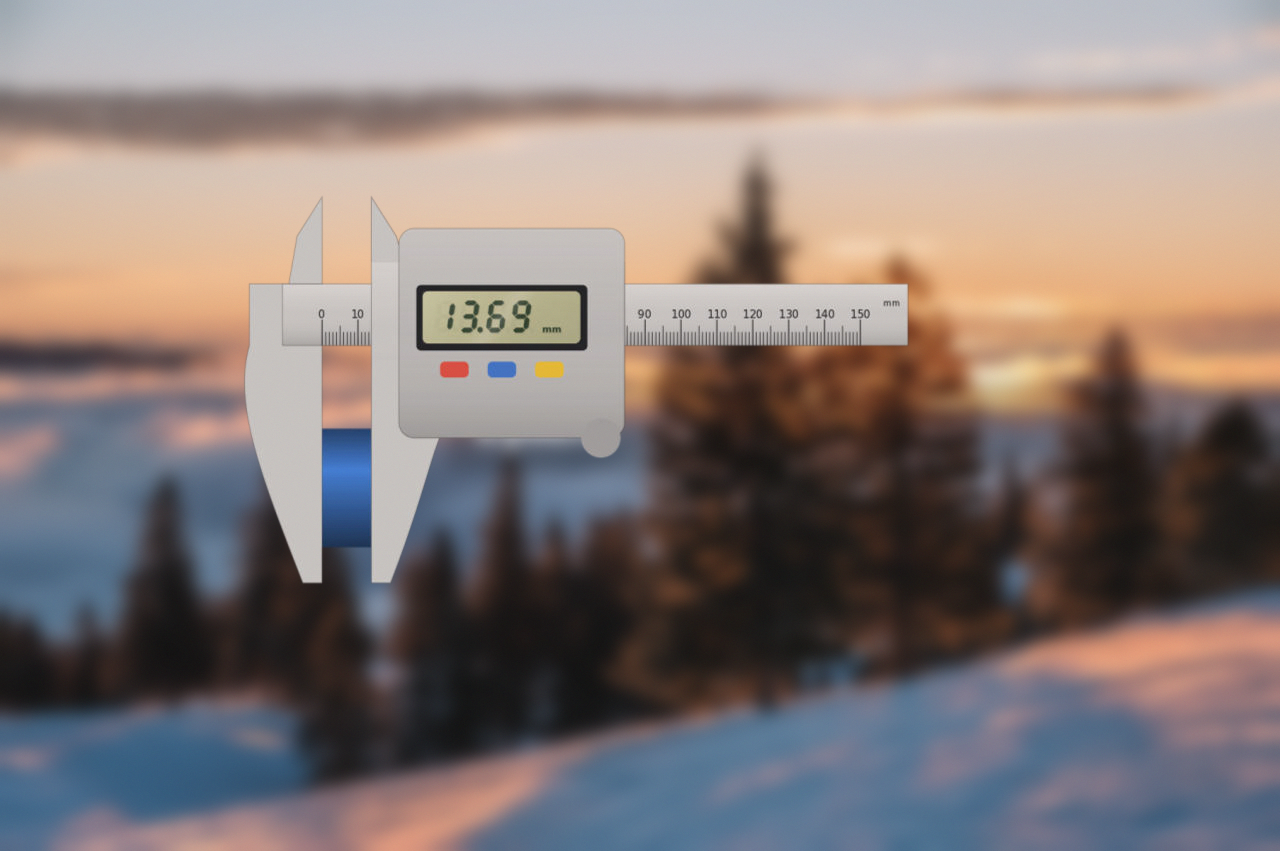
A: 13.69mm
